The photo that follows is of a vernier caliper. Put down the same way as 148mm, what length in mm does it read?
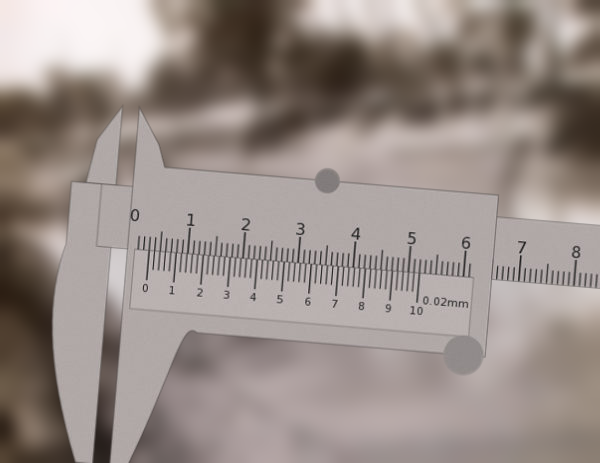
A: 3.0mm
